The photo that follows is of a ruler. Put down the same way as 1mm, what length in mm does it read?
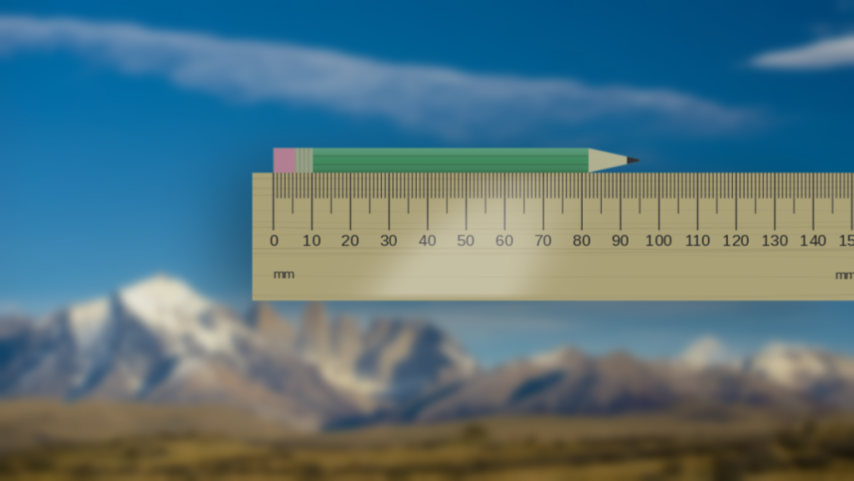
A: 95mm
